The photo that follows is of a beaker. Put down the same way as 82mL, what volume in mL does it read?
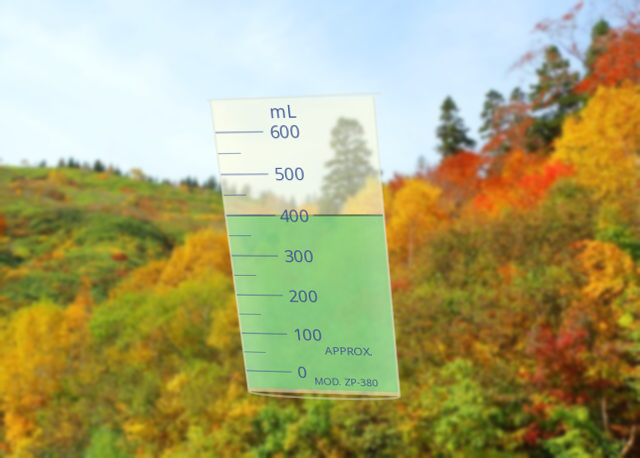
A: 400mL
